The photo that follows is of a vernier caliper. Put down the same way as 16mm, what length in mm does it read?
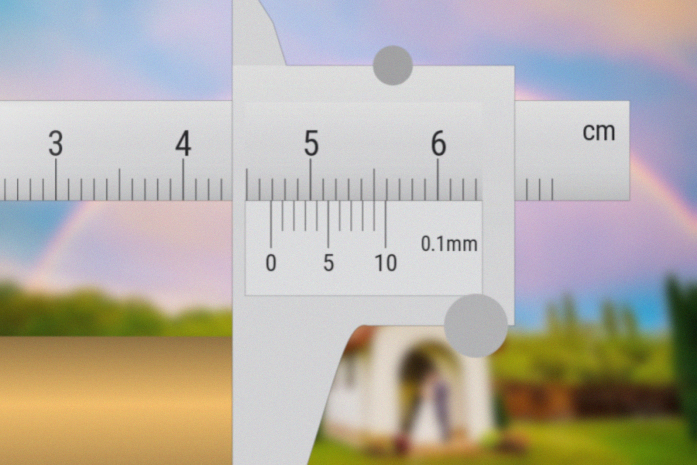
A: 46.9mm
